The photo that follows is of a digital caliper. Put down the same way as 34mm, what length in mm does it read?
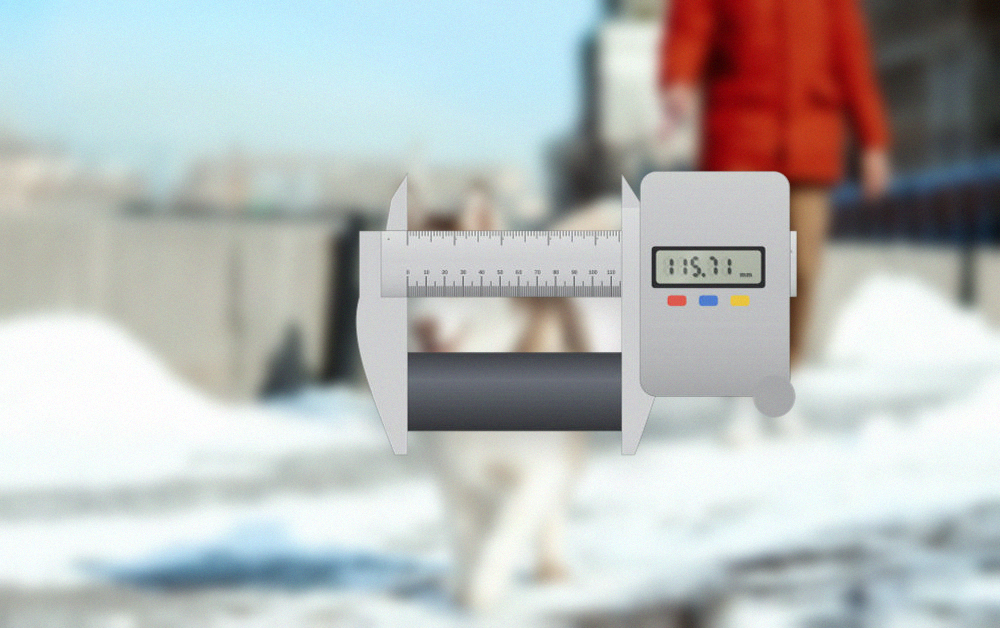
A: 115.71mm
